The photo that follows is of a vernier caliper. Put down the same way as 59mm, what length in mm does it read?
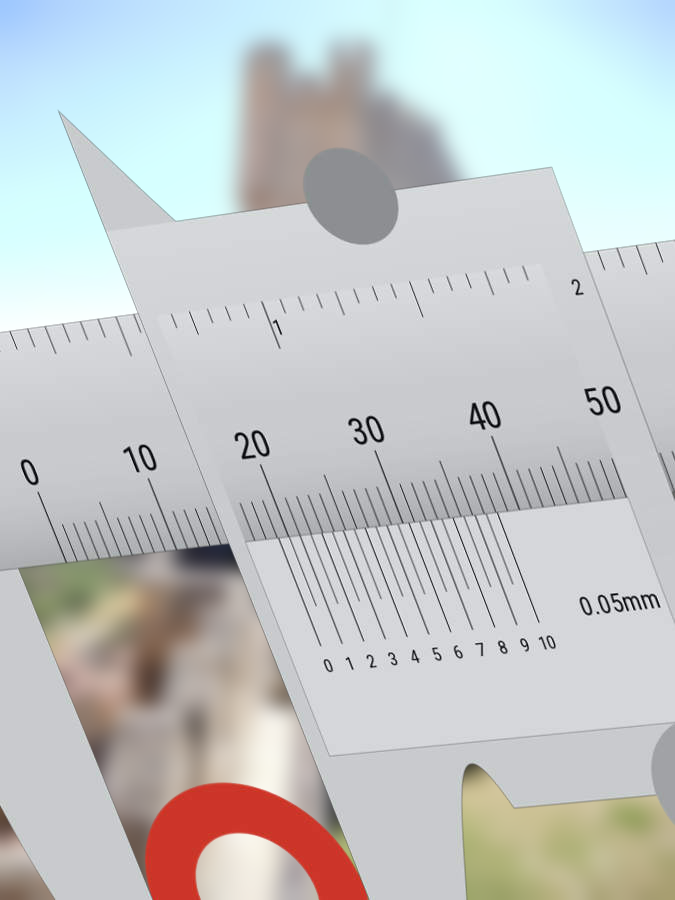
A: 19.1mm
